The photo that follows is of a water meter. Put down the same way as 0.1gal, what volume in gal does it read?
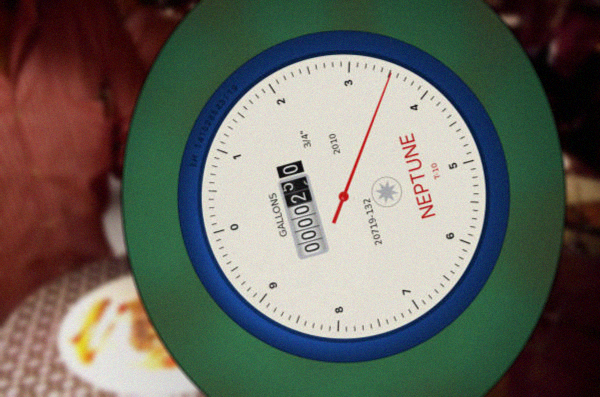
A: 253.5gal
